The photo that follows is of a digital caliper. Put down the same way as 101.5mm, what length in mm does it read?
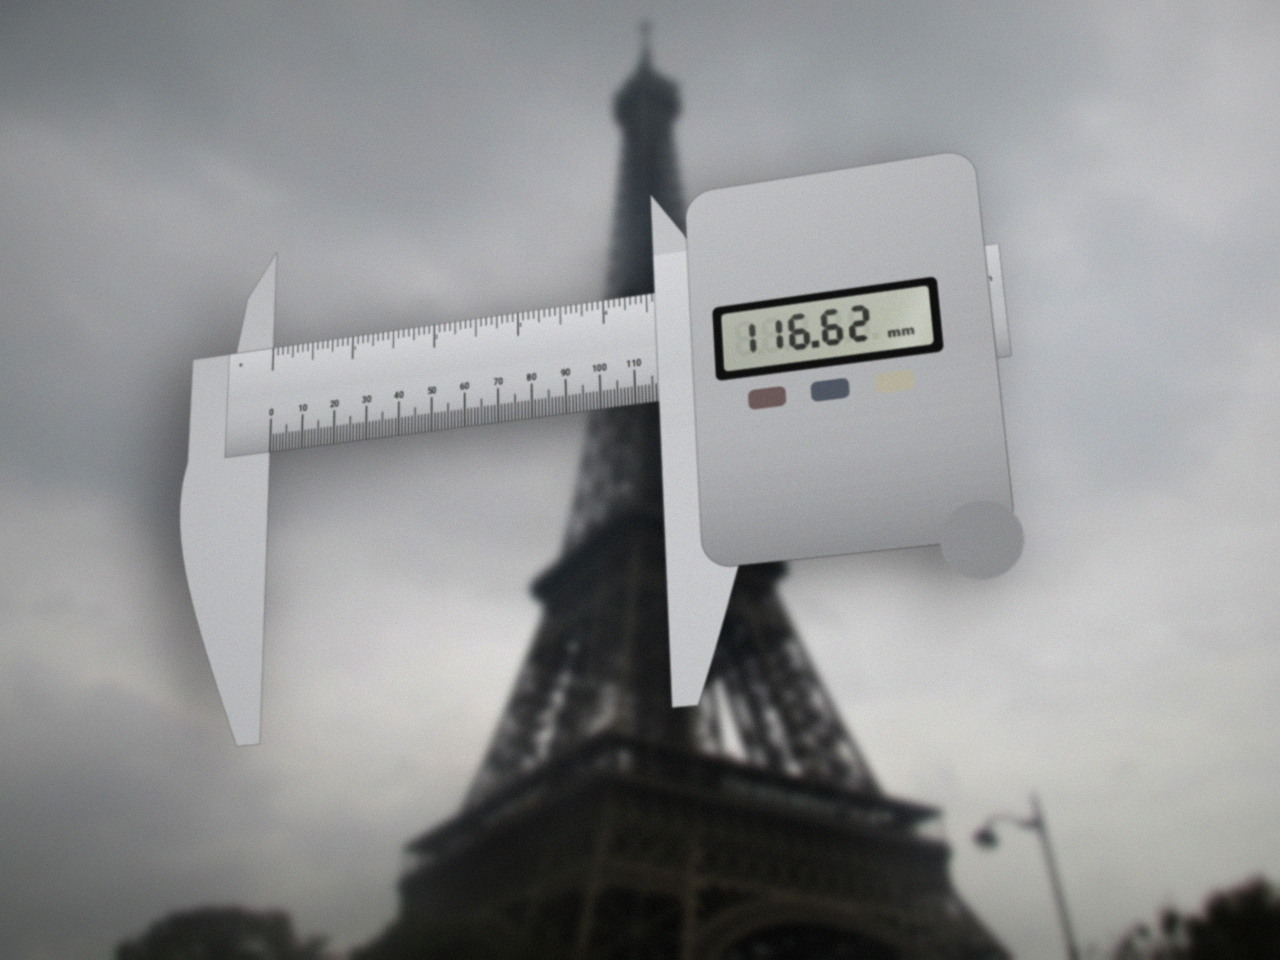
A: 116.62mm
